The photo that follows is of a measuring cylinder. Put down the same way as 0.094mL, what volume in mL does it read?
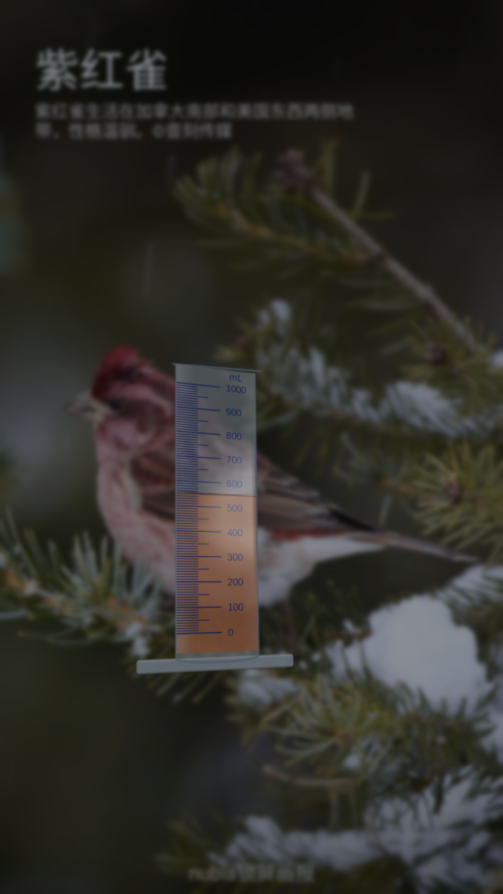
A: 550mL
